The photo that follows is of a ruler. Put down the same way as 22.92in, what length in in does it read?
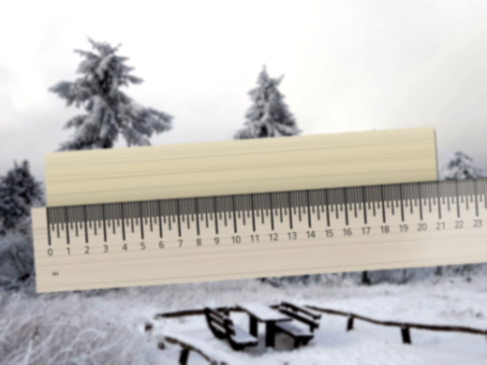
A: 21in
